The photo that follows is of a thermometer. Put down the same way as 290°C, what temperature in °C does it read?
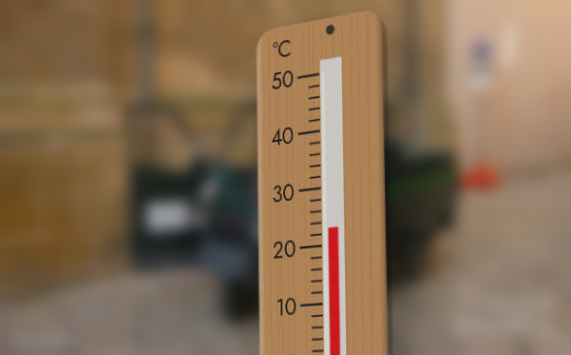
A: 23°C
